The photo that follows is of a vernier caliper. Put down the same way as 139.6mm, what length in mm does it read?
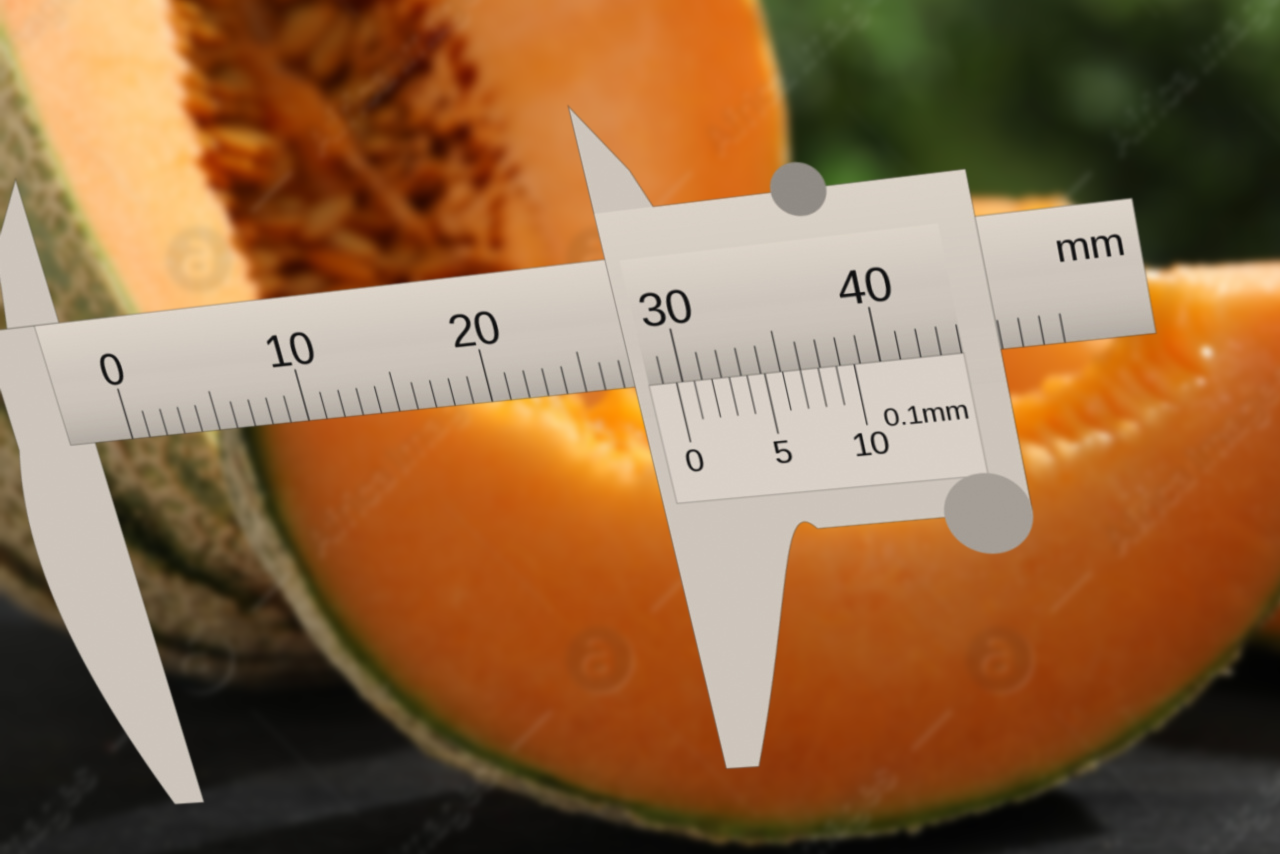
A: 29.7mm
